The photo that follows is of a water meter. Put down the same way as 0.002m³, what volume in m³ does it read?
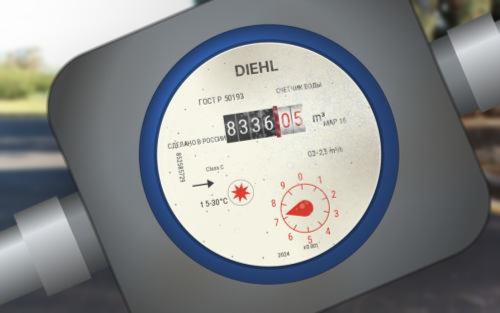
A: 8336.057m³
